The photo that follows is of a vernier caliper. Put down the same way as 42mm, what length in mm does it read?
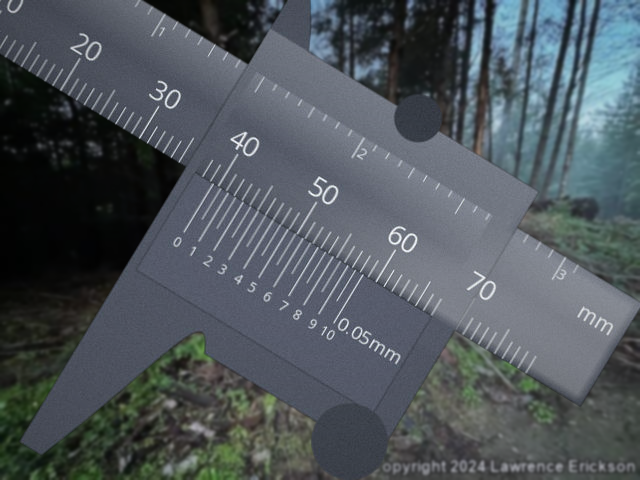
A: 39.4mm
